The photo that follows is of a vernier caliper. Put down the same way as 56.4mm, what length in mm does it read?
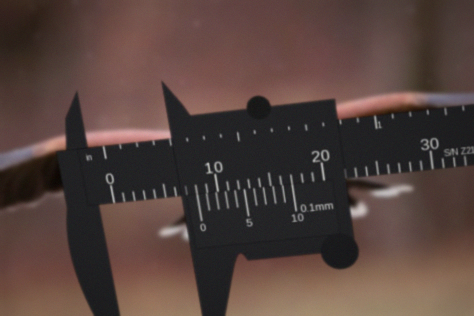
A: 8.0mm
